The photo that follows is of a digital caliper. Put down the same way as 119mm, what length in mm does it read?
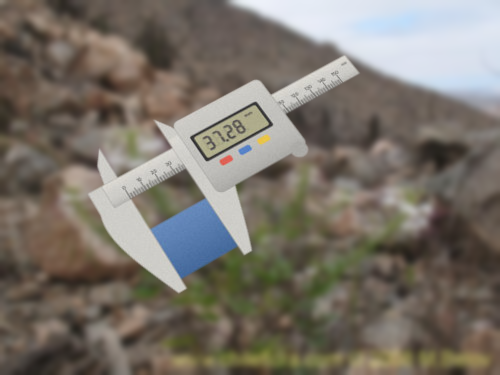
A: 37.28mm
